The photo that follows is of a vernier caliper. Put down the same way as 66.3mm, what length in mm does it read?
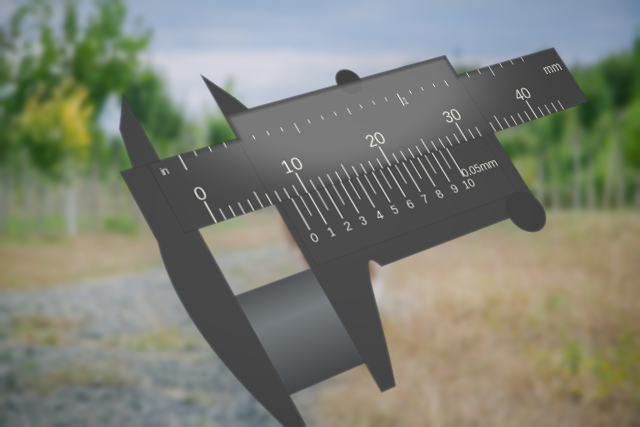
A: 8.2mm
